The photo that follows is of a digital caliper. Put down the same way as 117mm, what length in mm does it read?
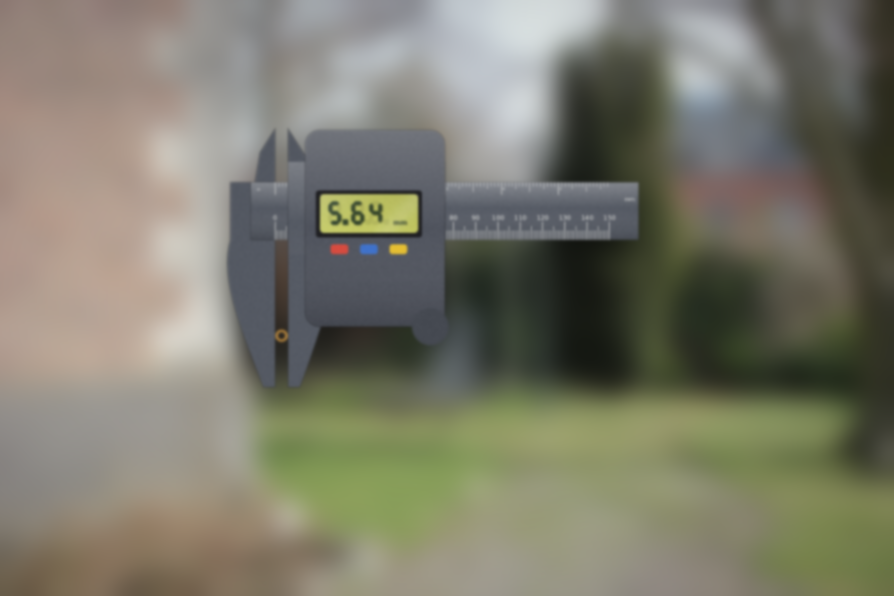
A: 5.64mm
